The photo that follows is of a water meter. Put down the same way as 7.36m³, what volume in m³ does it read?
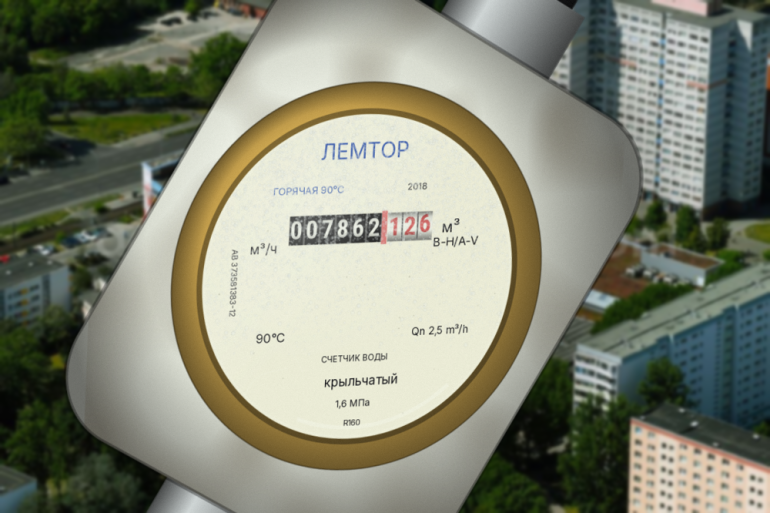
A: 7862.126m³
